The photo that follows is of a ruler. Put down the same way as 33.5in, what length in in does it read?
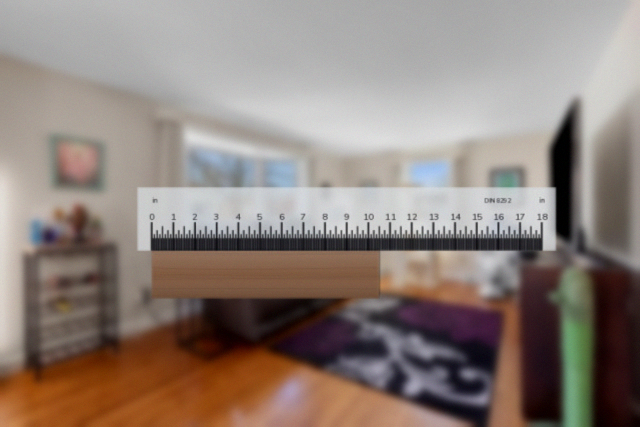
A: 10.5in
